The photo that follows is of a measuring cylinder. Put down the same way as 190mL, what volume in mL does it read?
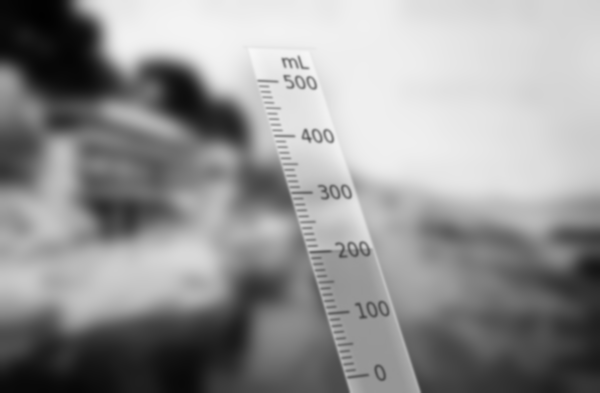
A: 200mL
